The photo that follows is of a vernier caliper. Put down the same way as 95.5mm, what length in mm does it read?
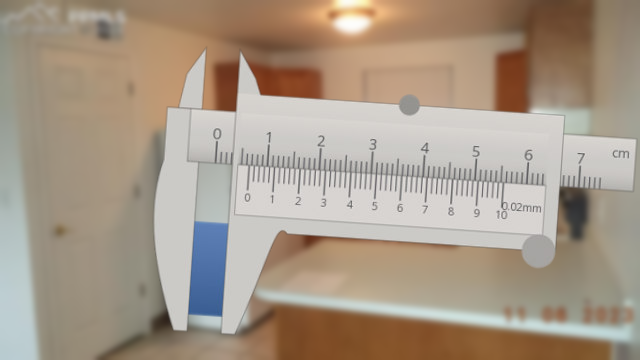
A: 6.5mm
